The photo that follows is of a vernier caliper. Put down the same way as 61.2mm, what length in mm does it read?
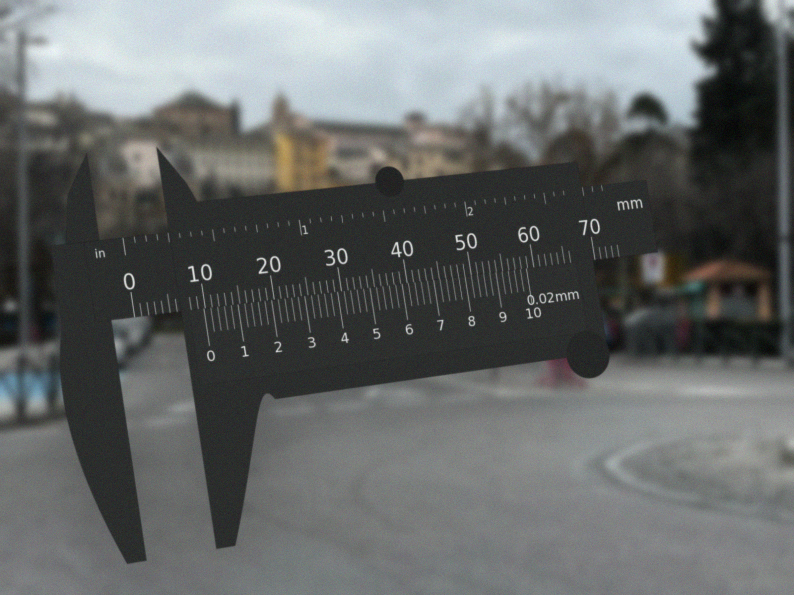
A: 9.8mm
